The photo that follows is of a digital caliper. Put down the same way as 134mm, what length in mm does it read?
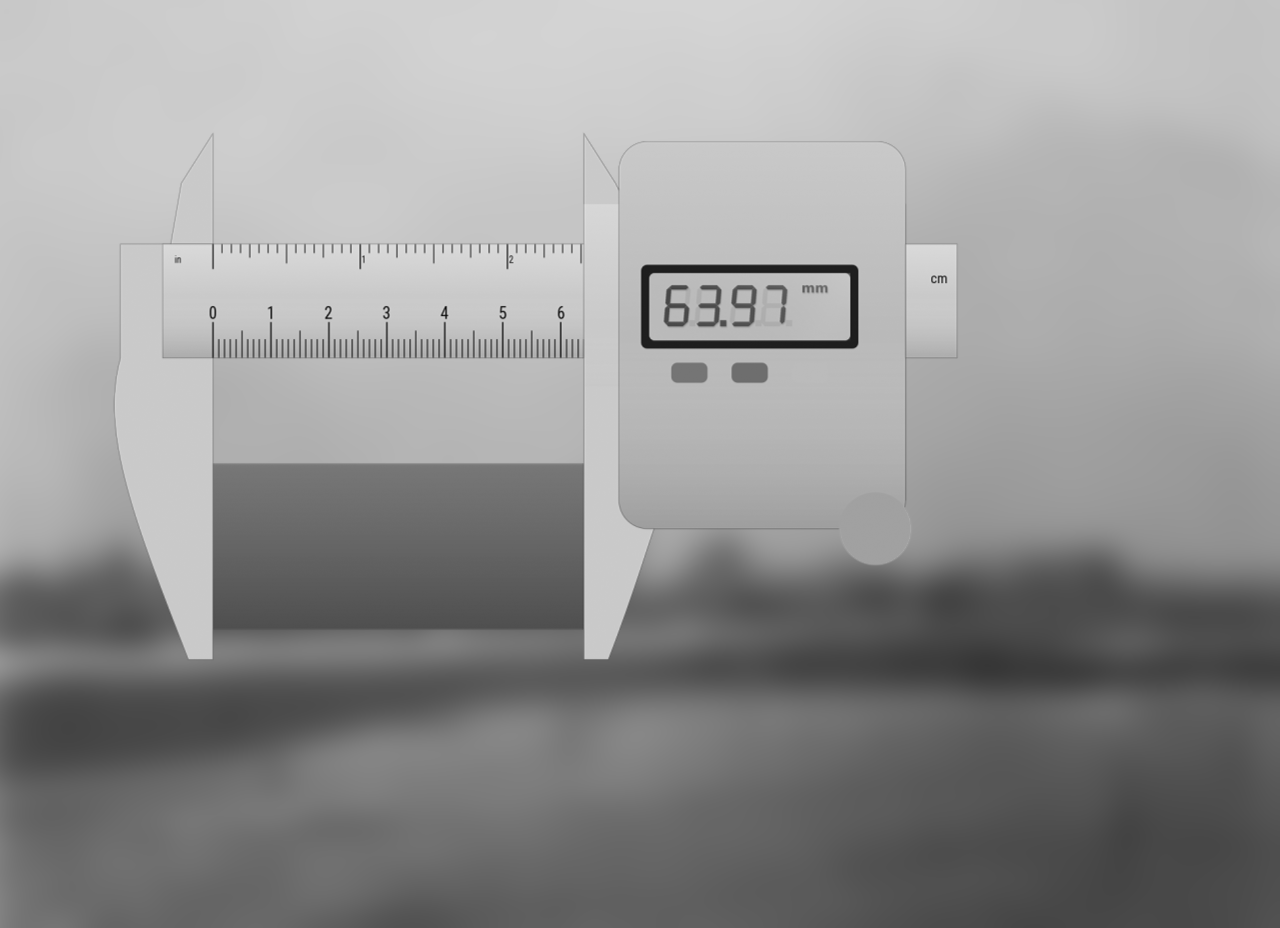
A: 63.97mm
